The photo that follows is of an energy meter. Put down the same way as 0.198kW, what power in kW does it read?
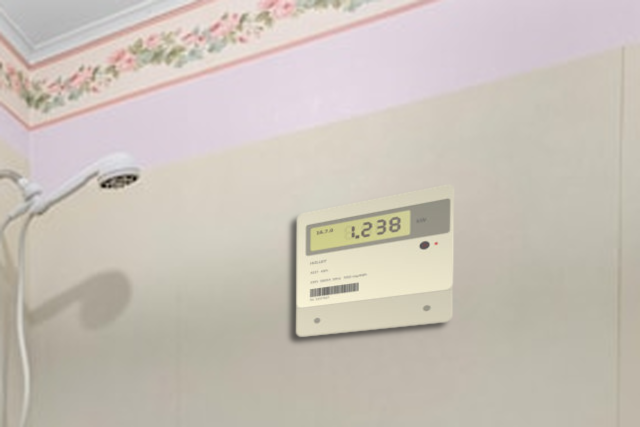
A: 1.238kW
